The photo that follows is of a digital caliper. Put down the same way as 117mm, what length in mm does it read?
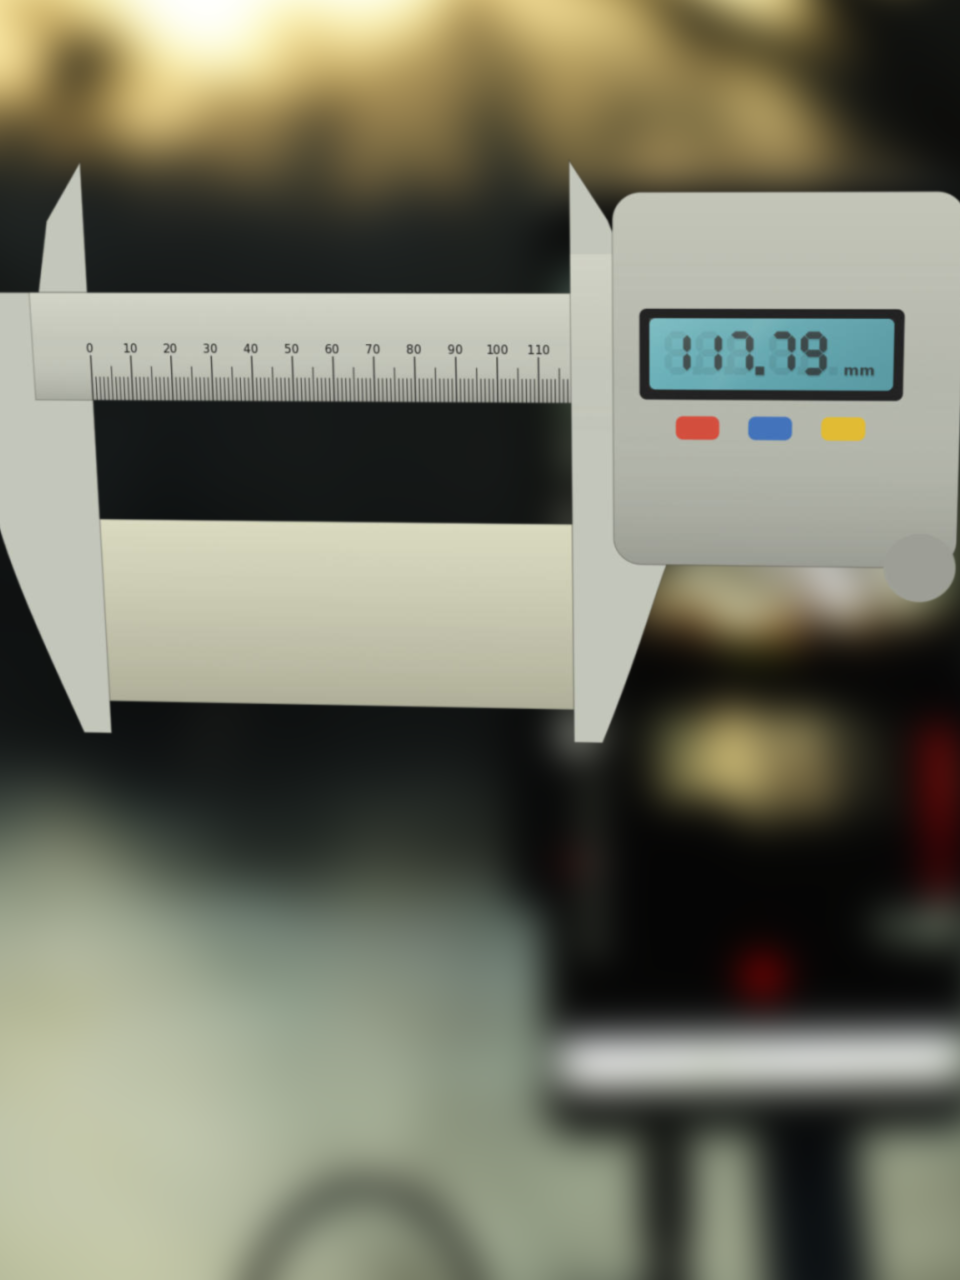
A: 117.79mm
